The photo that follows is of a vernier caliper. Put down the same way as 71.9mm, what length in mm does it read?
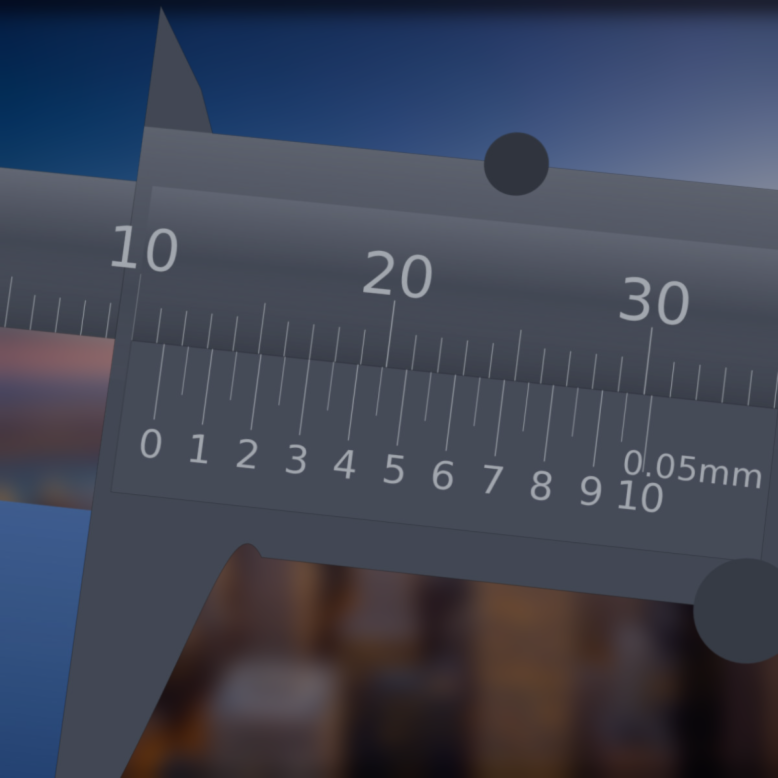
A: 11.30mm
